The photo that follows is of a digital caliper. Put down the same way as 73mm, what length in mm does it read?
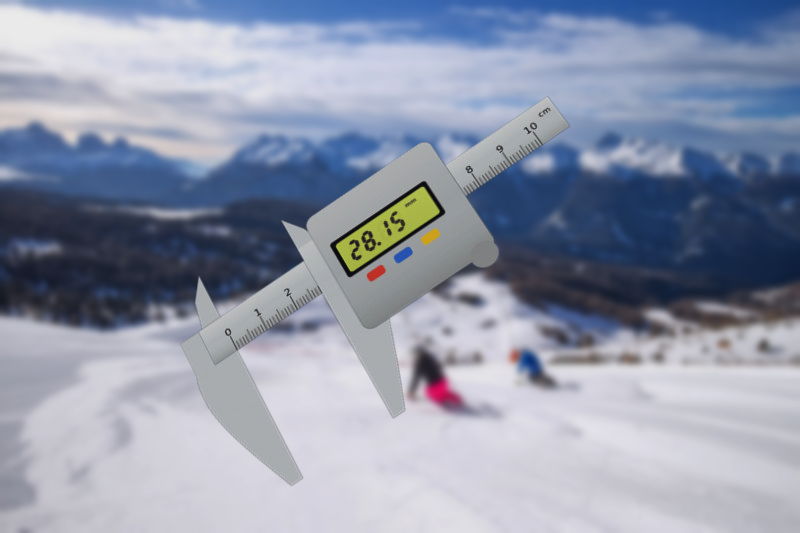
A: 28.15mm
